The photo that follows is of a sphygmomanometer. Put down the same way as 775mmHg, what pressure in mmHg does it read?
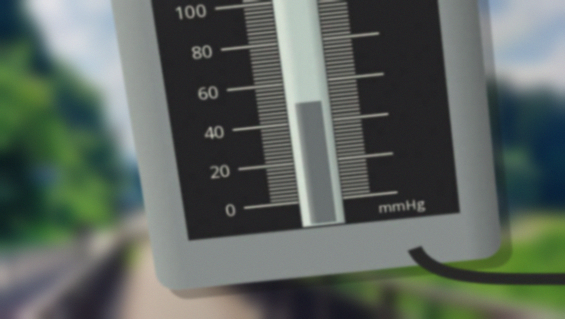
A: 50mmHg
